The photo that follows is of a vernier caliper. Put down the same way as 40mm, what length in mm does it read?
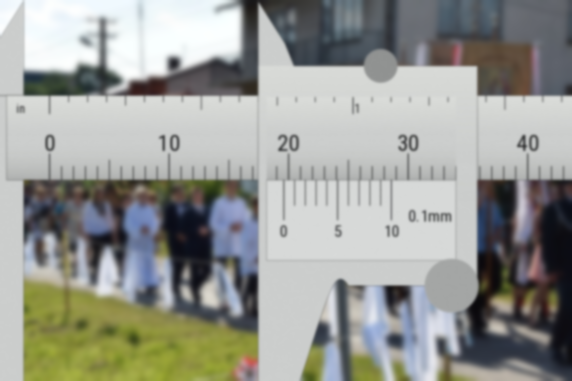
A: 19.6mm
